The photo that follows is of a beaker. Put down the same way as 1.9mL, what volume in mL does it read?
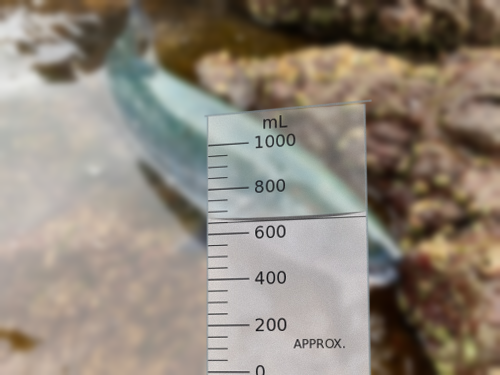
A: 650mL
